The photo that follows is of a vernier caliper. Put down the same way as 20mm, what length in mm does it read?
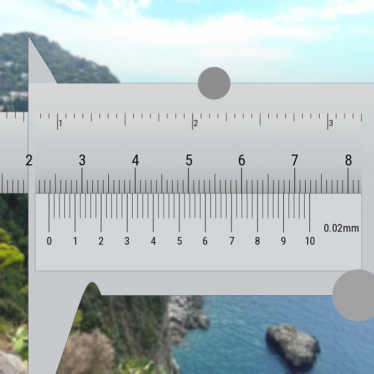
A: 23.8mm
